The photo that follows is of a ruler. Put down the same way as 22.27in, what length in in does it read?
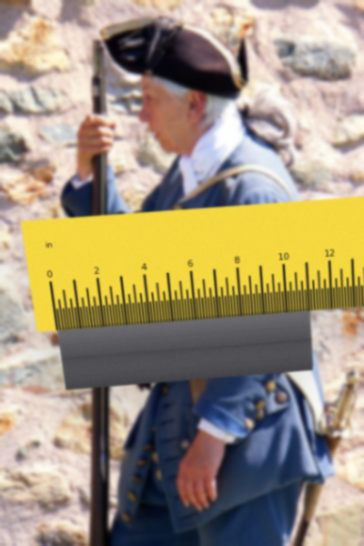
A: 11in
